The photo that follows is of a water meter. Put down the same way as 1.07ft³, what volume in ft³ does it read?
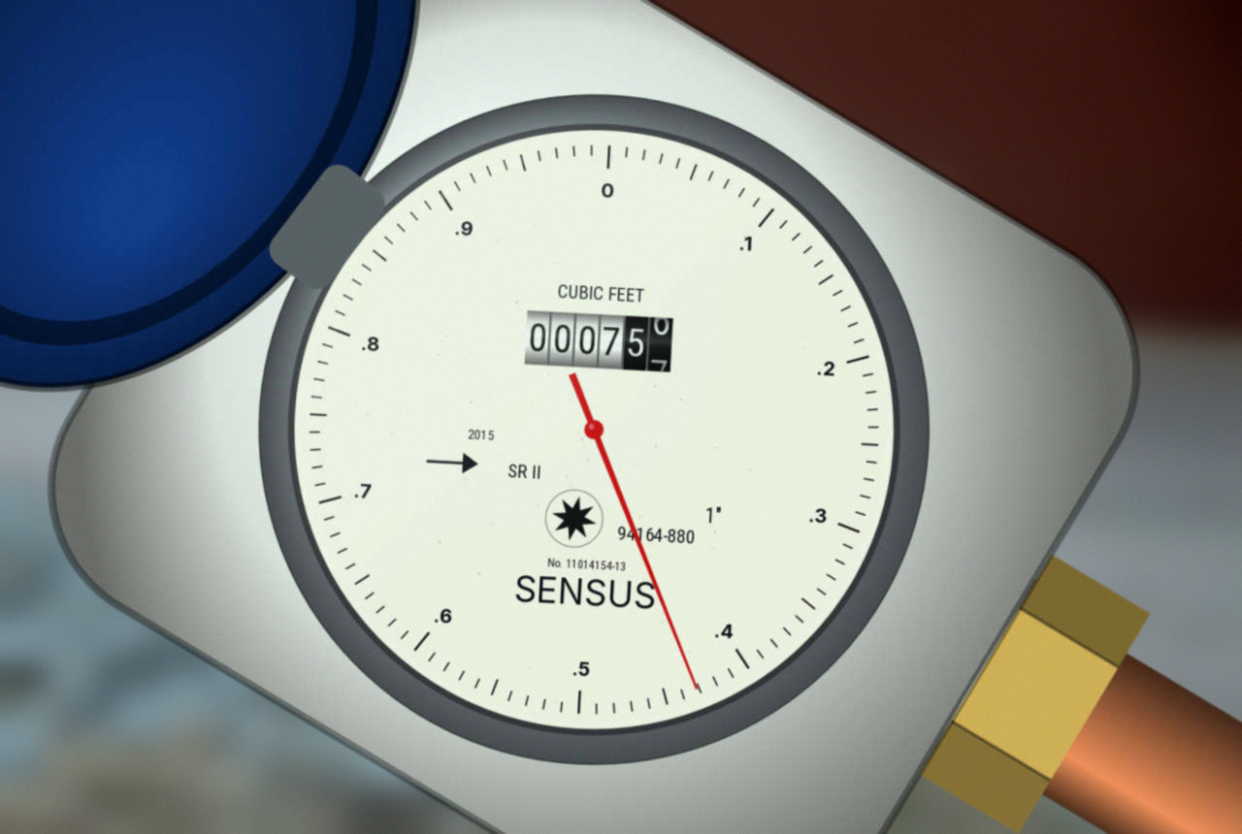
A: 756.43ft³
